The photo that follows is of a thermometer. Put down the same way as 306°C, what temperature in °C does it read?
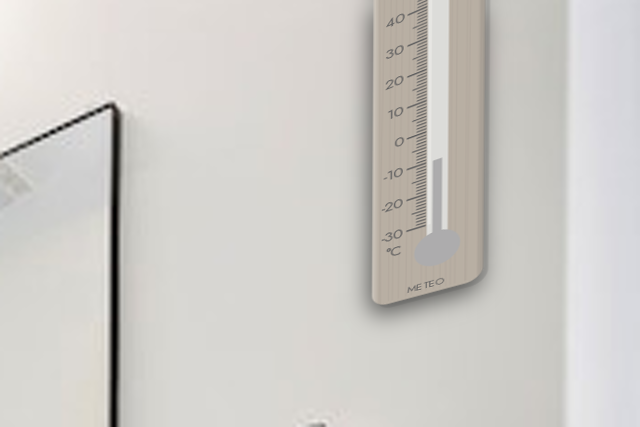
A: -10°C
